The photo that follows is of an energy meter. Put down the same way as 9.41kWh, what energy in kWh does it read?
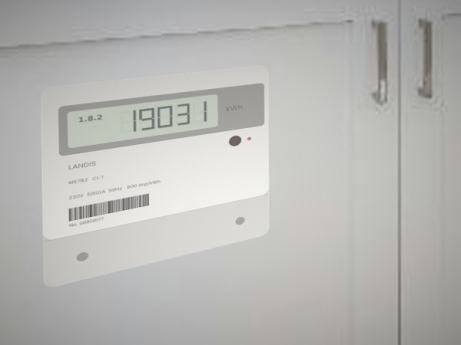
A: 19031kWh
